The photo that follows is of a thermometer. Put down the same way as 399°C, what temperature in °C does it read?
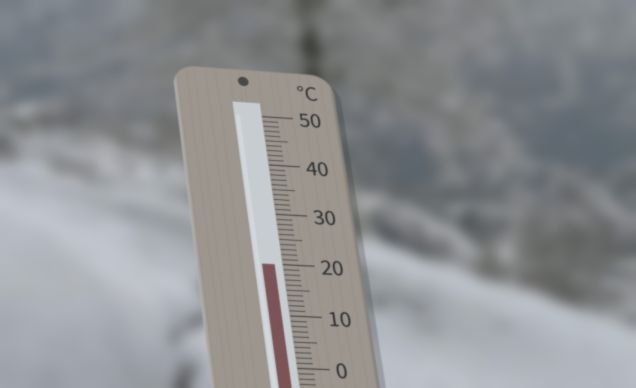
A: 20°C
